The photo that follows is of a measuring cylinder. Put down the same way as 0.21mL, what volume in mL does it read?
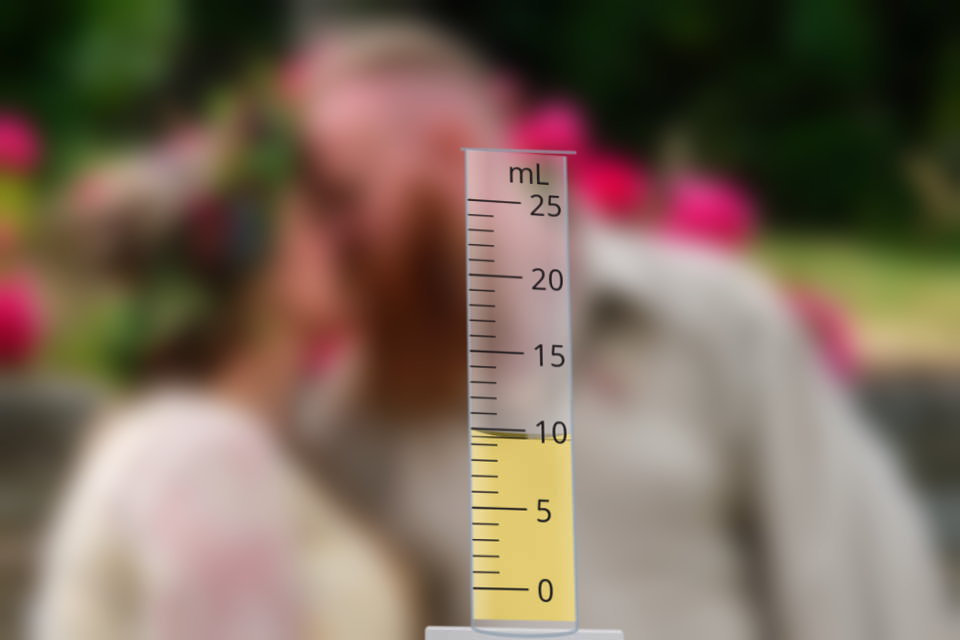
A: 9.5mL
